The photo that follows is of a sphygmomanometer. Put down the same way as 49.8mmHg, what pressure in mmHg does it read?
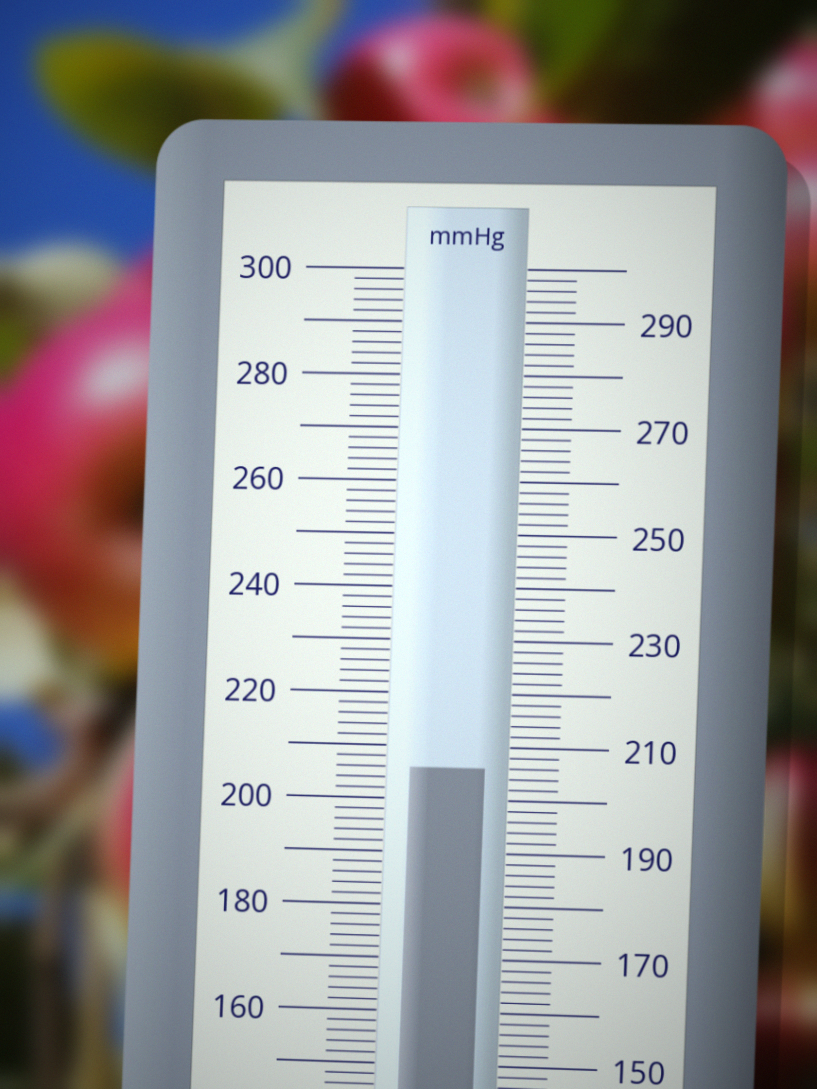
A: 206mmHg
